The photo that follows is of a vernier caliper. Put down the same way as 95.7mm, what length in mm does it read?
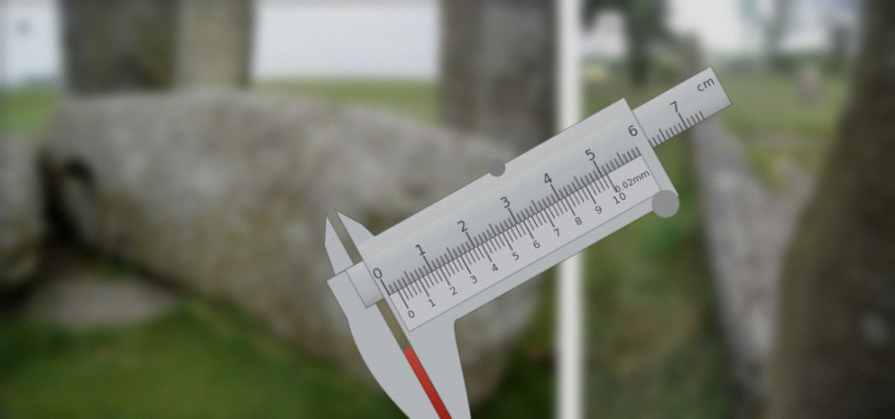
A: 2.0mm
